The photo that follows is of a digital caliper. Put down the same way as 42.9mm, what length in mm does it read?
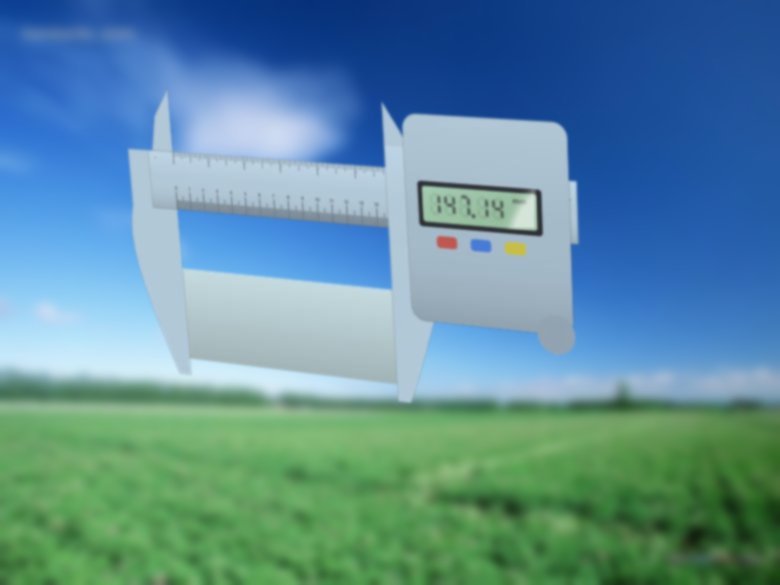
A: 147.14mm
